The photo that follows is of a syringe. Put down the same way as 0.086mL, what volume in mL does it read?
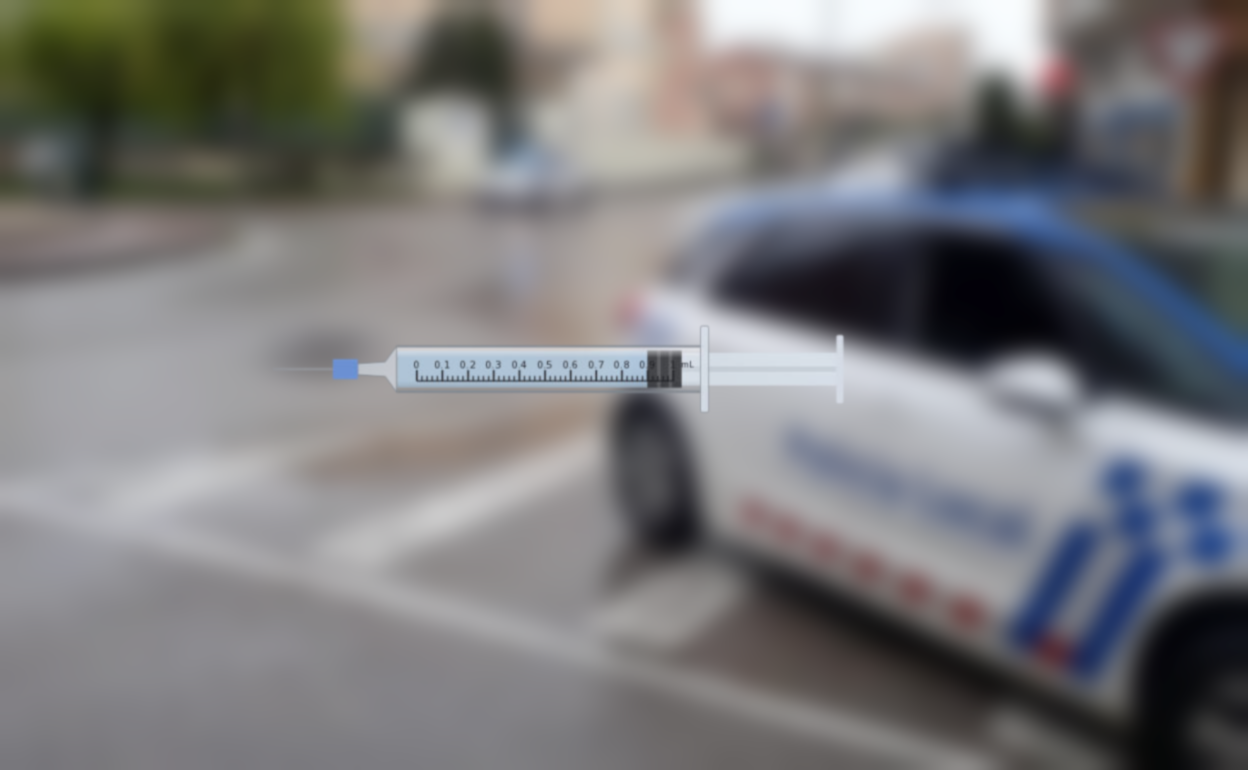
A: 0.9mL
